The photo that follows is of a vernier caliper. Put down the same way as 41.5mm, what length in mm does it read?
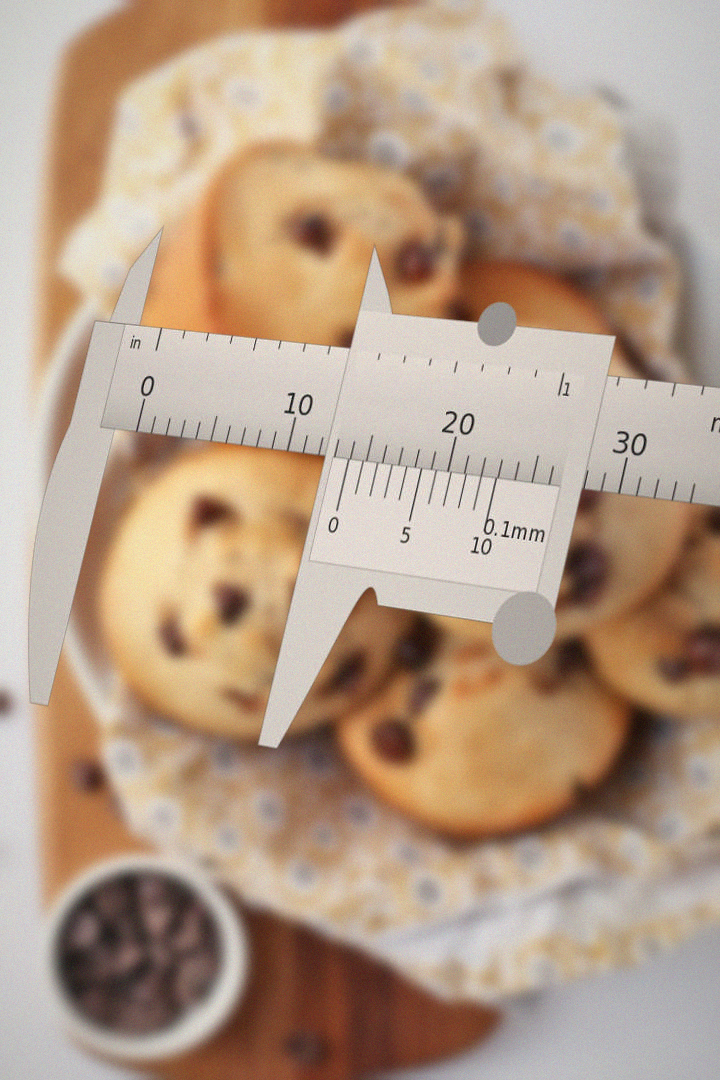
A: 13.9mm
